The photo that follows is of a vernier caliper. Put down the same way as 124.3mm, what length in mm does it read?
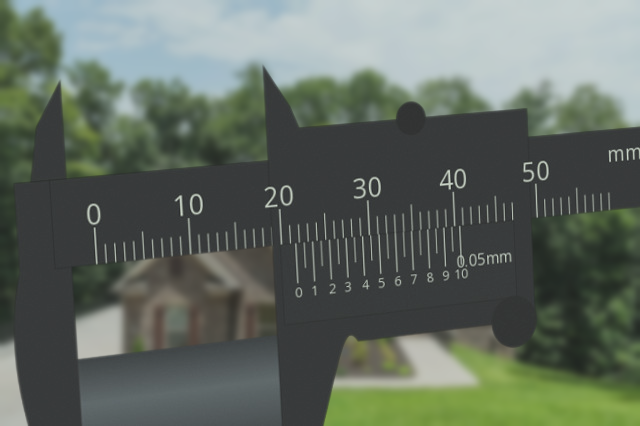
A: 21.6mm
